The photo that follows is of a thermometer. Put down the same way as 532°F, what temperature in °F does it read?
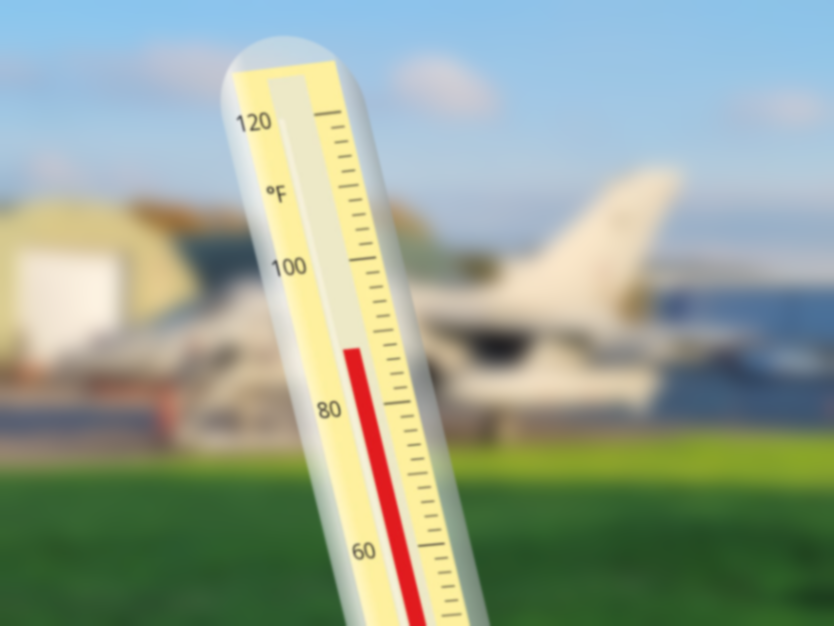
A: 88°F
